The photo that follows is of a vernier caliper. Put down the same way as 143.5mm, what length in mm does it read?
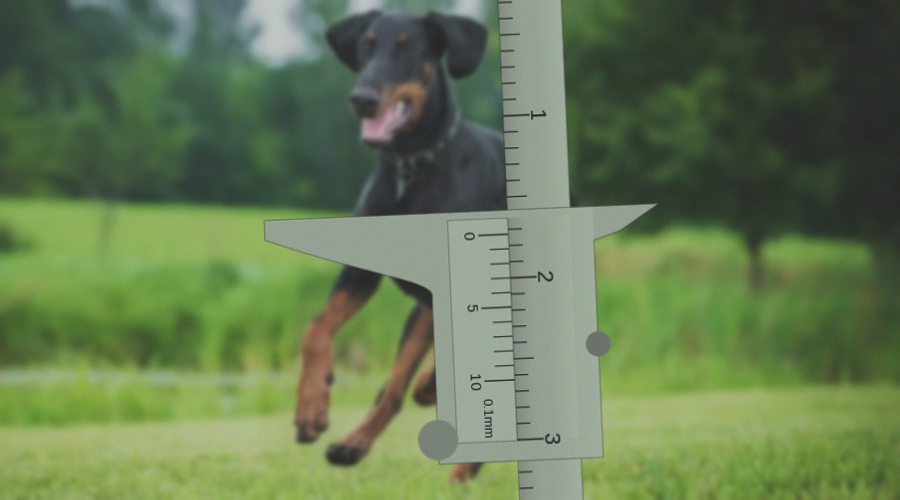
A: 17.3mm
